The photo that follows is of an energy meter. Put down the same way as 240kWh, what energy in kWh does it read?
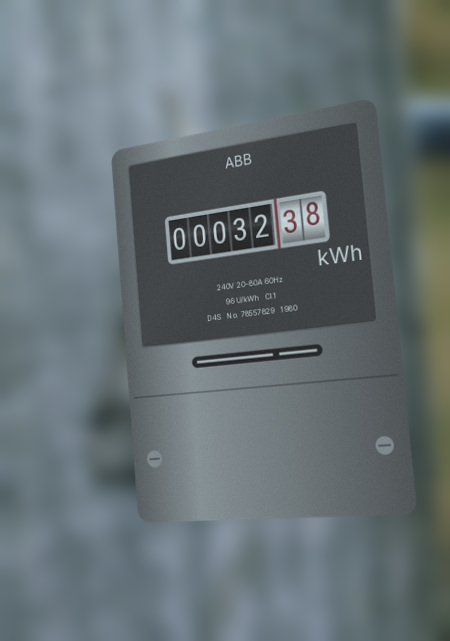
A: 32.38kWh
